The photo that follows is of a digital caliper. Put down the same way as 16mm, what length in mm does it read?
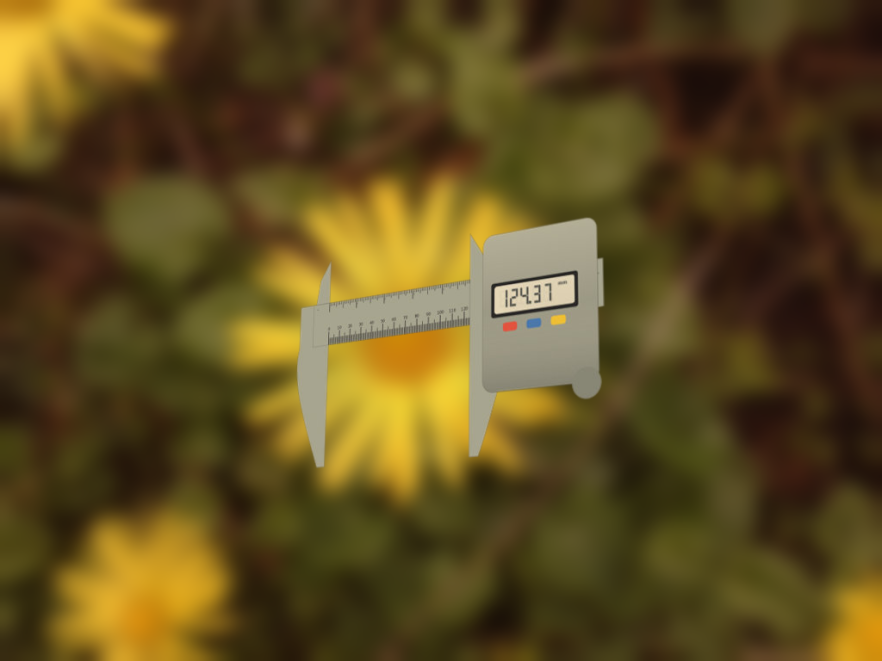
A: 124.37mm
